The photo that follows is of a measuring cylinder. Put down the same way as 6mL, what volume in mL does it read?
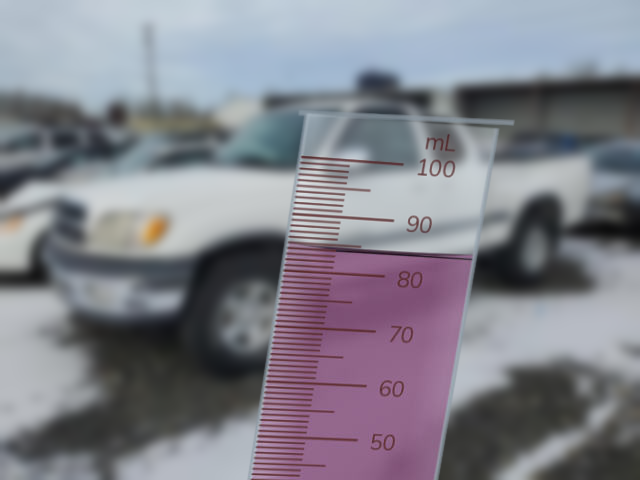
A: 84mL
